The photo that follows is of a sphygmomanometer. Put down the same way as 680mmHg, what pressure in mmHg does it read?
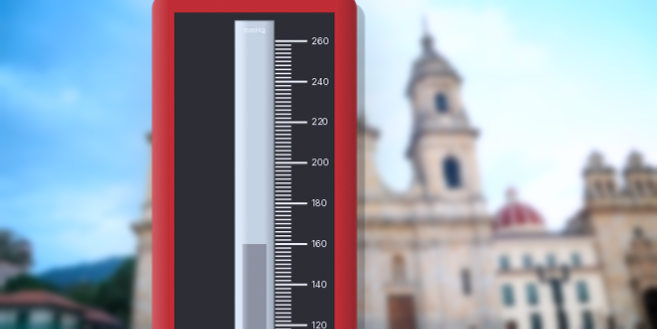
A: 160mmHg
